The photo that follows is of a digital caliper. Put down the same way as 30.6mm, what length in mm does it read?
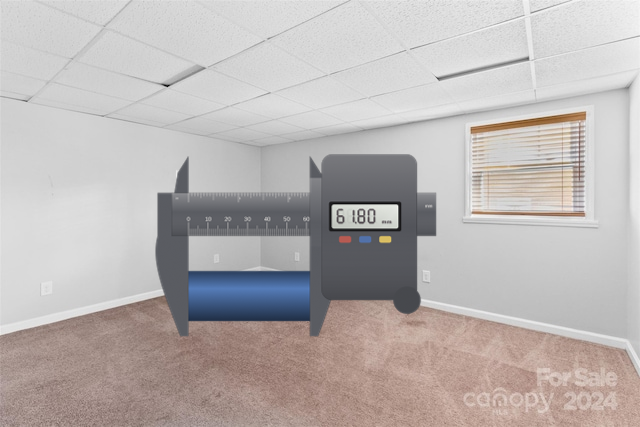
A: 61.80mm
